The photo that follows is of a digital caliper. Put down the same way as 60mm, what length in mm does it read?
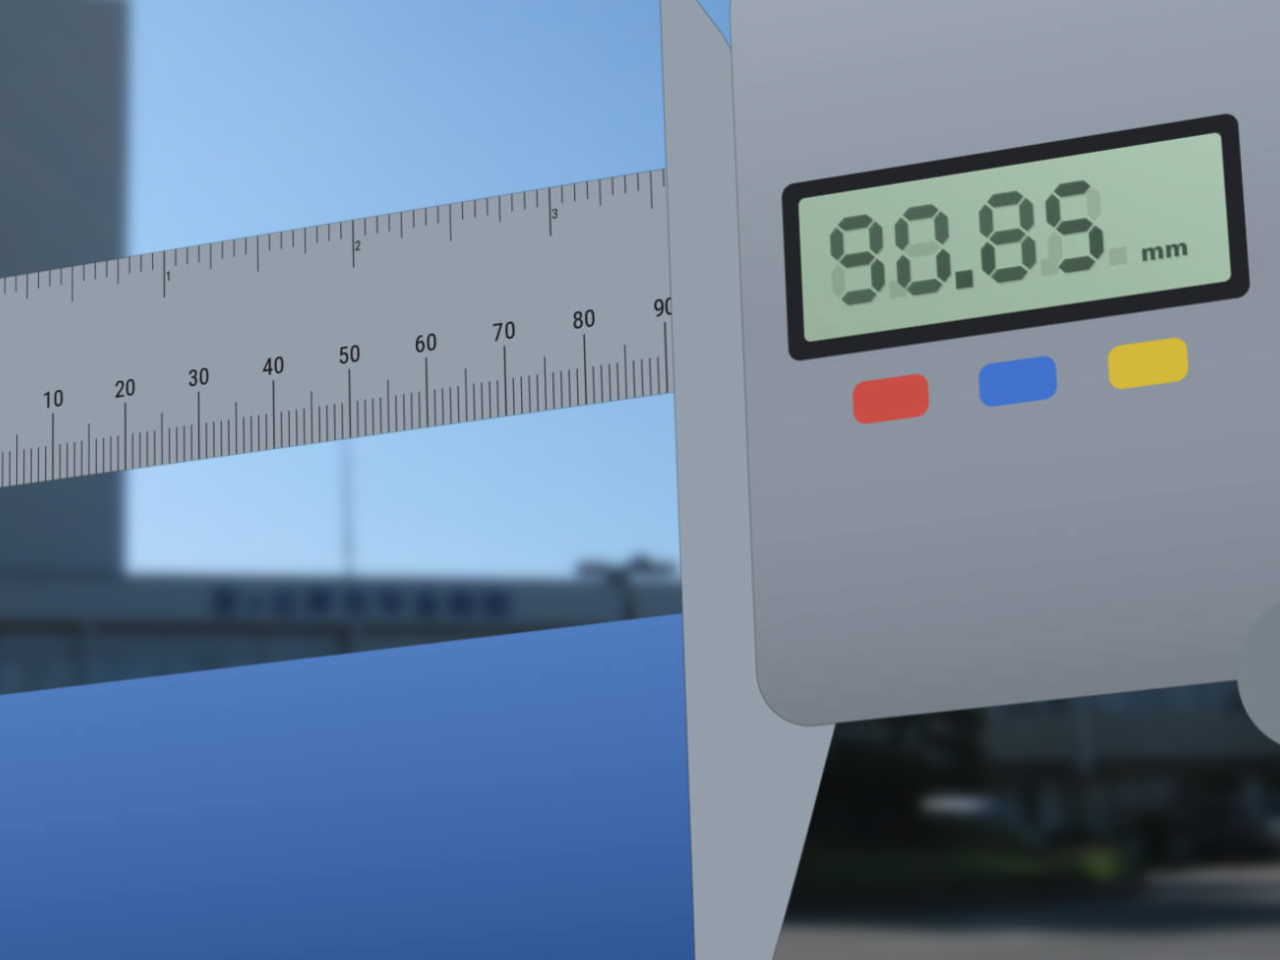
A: 90.85mm
